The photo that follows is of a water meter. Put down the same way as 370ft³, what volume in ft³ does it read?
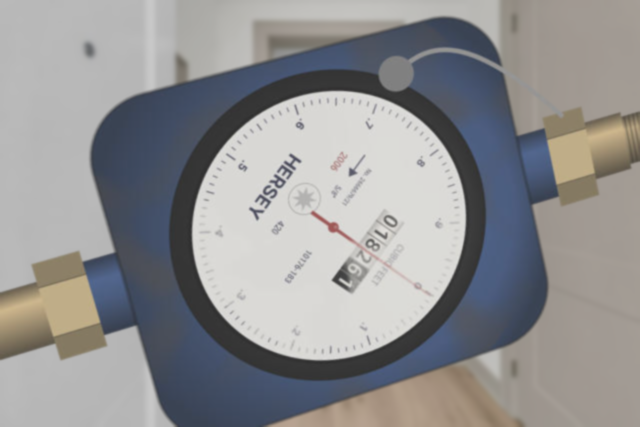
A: 18261.00ft³
